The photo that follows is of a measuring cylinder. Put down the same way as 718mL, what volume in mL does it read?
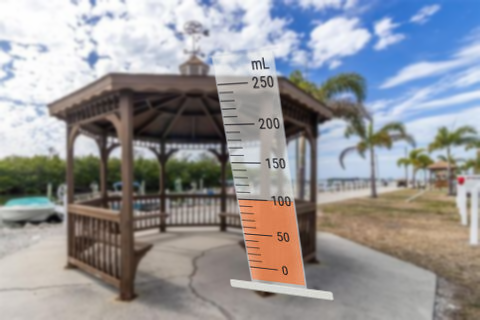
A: 100mL
